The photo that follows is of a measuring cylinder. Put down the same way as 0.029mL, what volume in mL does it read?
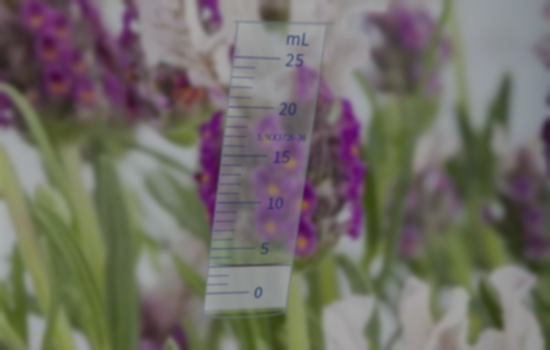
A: 3mL
